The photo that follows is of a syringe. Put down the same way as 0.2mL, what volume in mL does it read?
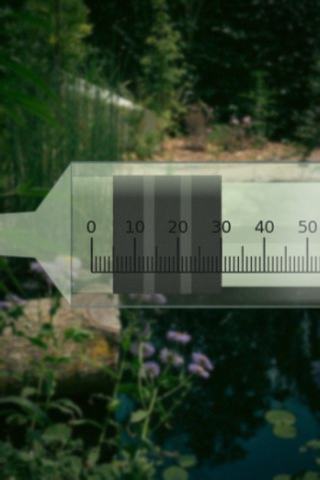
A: 5mL
